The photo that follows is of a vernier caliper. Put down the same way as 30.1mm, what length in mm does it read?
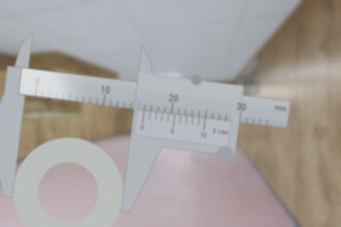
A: 16.0mm
